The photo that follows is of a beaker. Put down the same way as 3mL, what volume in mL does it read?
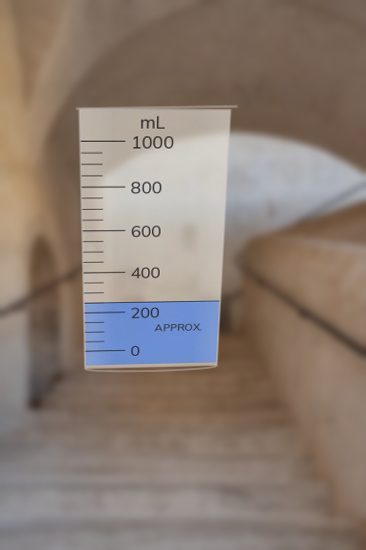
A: 250mL
